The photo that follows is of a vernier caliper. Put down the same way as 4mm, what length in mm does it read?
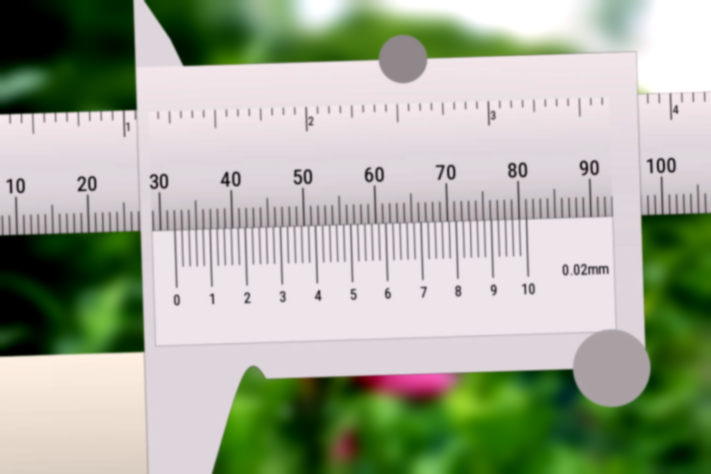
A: 32.0mm
